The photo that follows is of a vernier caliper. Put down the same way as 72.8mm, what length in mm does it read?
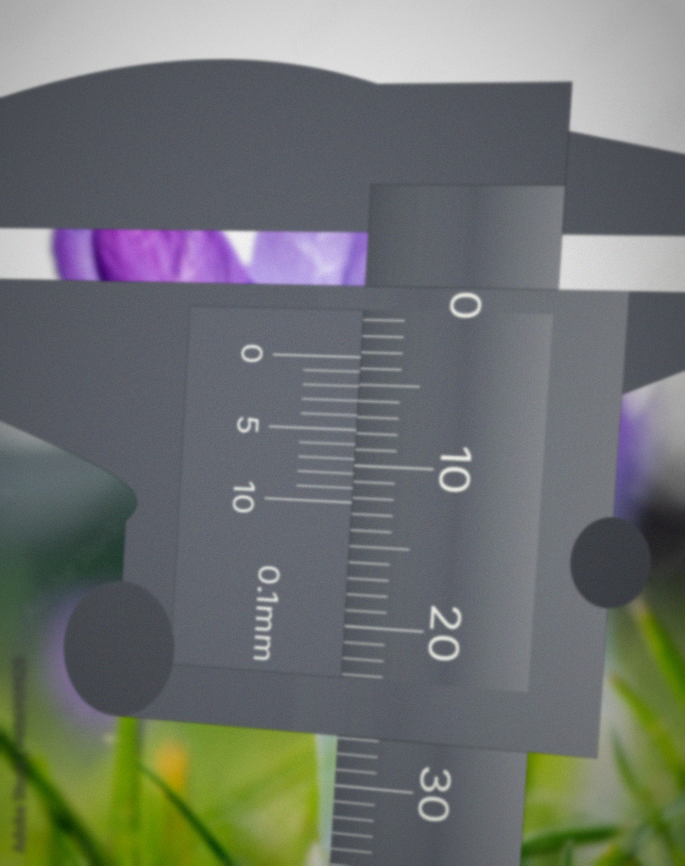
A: 3.3mm
